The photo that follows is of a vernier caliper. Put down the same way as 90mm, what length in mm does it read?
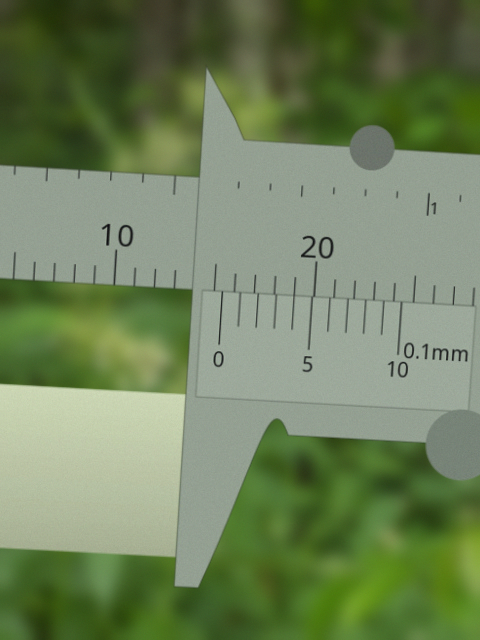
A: 15.4mm
